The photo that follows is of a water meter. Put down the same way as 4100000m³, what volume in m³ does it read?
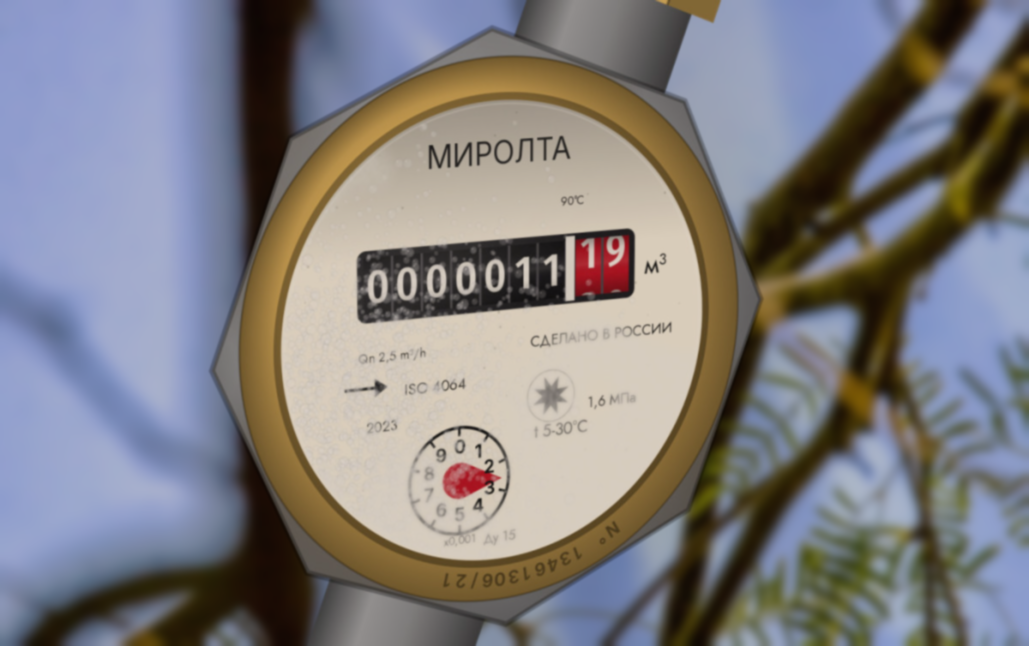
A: 11.192m³
